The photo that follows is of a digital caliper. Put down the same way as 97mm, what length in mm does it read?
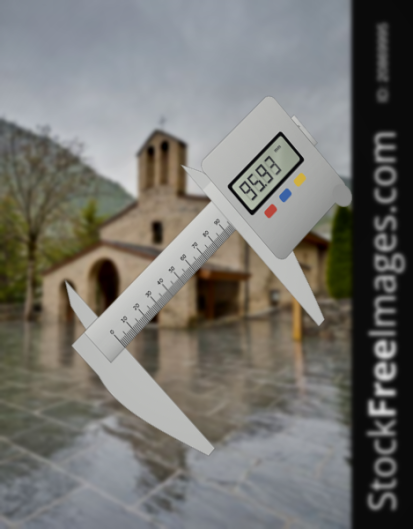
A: 95.93mm
